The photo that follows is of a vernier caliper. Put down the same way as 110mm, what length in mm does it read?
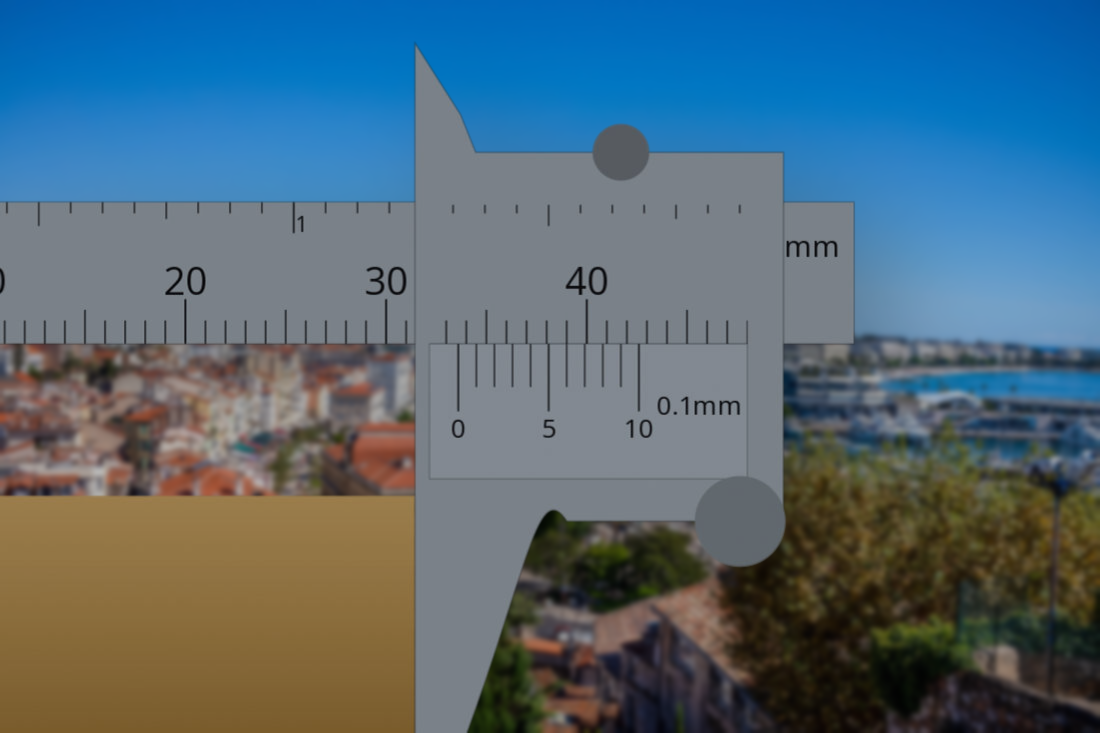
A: 33.6mm
